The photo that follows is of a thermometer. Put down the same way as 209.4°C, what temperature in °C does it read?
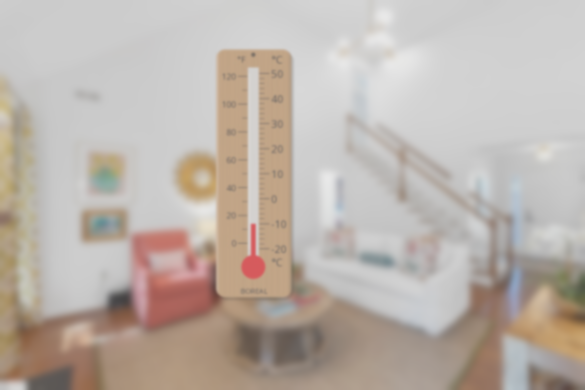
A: -10°C
